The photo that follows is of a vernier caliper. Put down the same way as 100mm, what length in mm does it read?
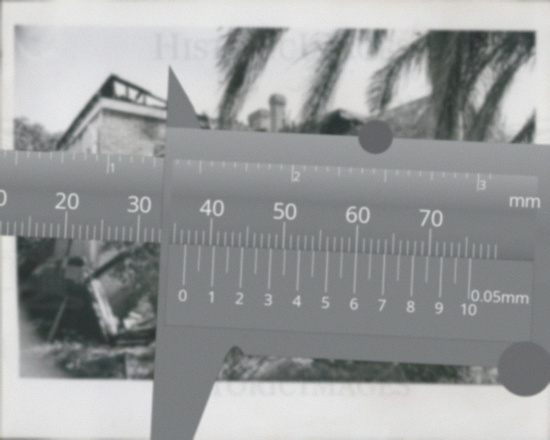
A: 36.6mm
